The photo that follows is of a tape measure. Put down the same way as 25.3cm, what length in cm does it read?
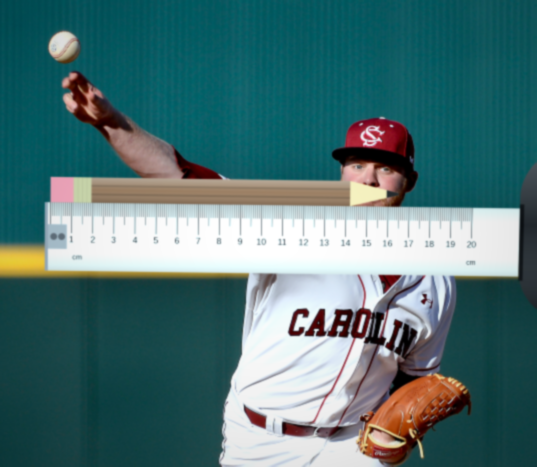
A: 16.5cm
